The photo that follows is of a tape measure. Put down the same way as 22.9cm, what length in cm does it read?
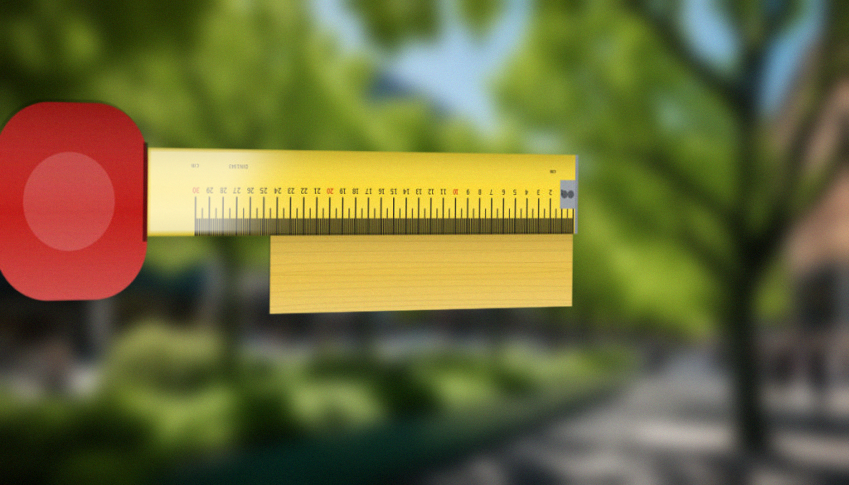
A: 24.5cm
